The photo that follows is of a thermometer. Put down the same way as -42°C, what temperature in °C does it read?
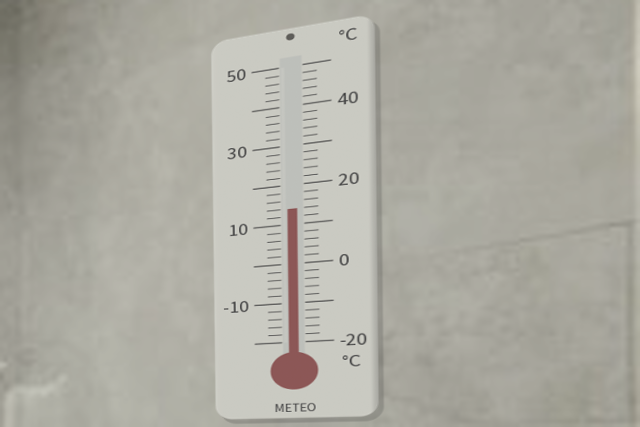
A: 14°C
